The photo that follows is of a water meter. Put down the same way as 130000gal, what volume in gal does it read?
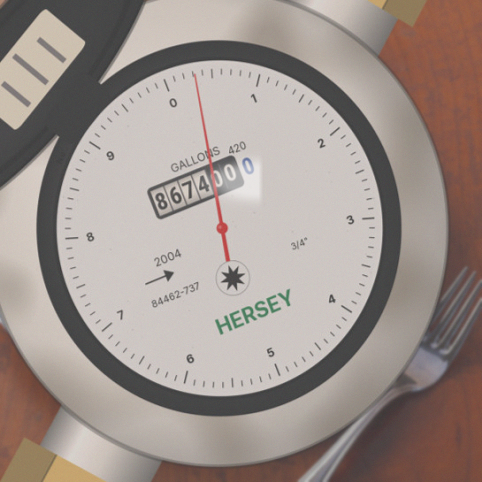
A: 8674000.3gal
